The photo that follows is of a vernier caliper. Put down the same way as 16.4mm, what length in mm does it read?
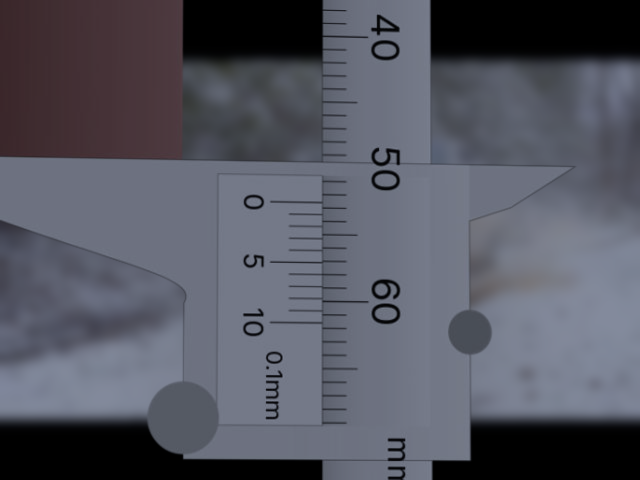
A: 52.6mm
